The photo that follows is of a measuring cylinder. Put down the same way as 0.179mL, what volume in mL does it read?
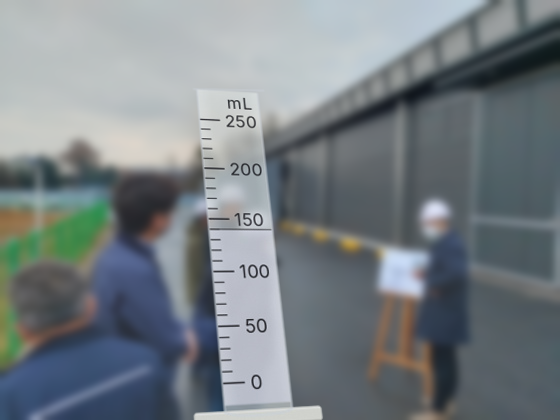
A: 140mL
